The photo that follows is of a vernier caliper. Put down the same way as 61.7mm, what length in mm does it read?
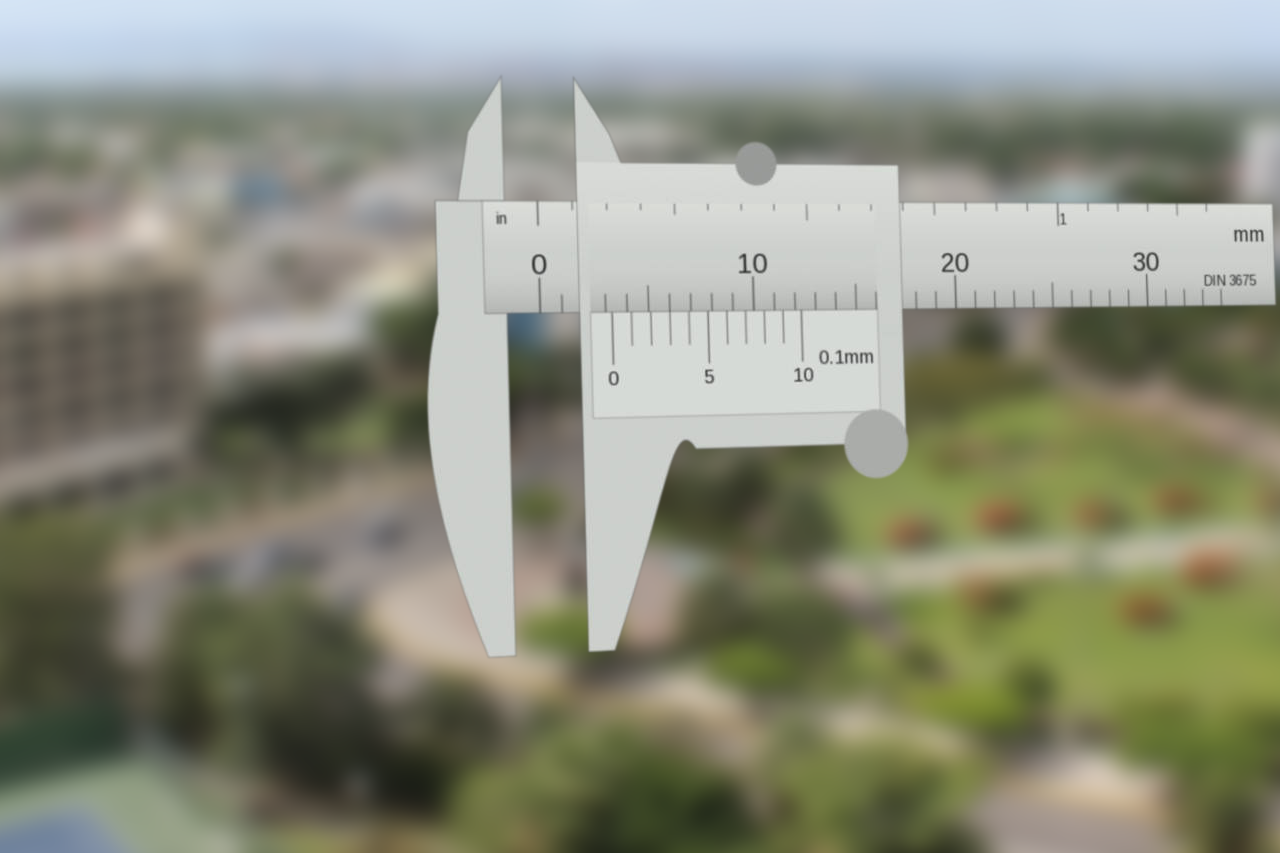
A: 3.3mm
